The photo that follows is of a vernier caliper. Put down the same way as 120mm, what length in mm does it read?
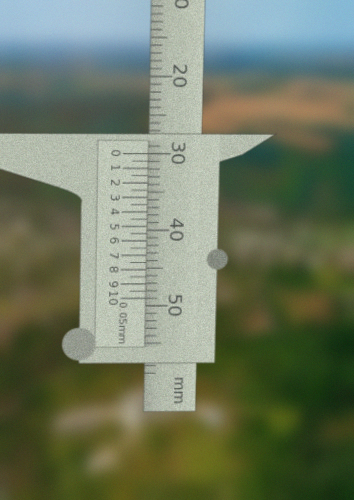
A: 30.0mm
